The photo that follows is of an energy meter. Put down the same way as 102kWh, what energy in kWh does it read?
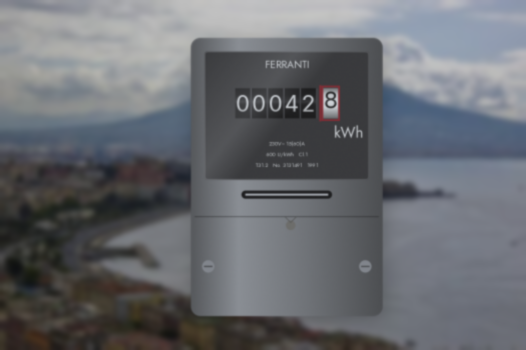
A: 42.8kWh
